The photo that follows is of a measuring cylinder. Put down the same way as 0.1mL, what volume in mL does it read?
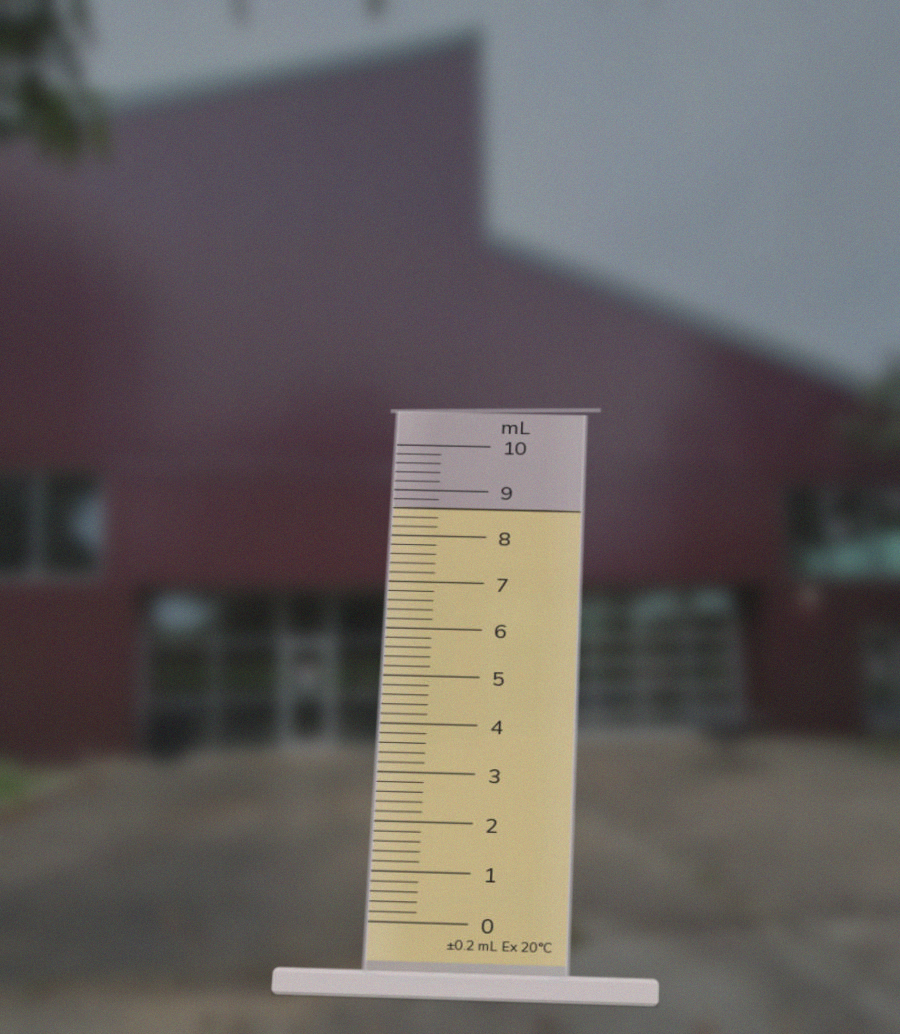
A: 8.6mL
